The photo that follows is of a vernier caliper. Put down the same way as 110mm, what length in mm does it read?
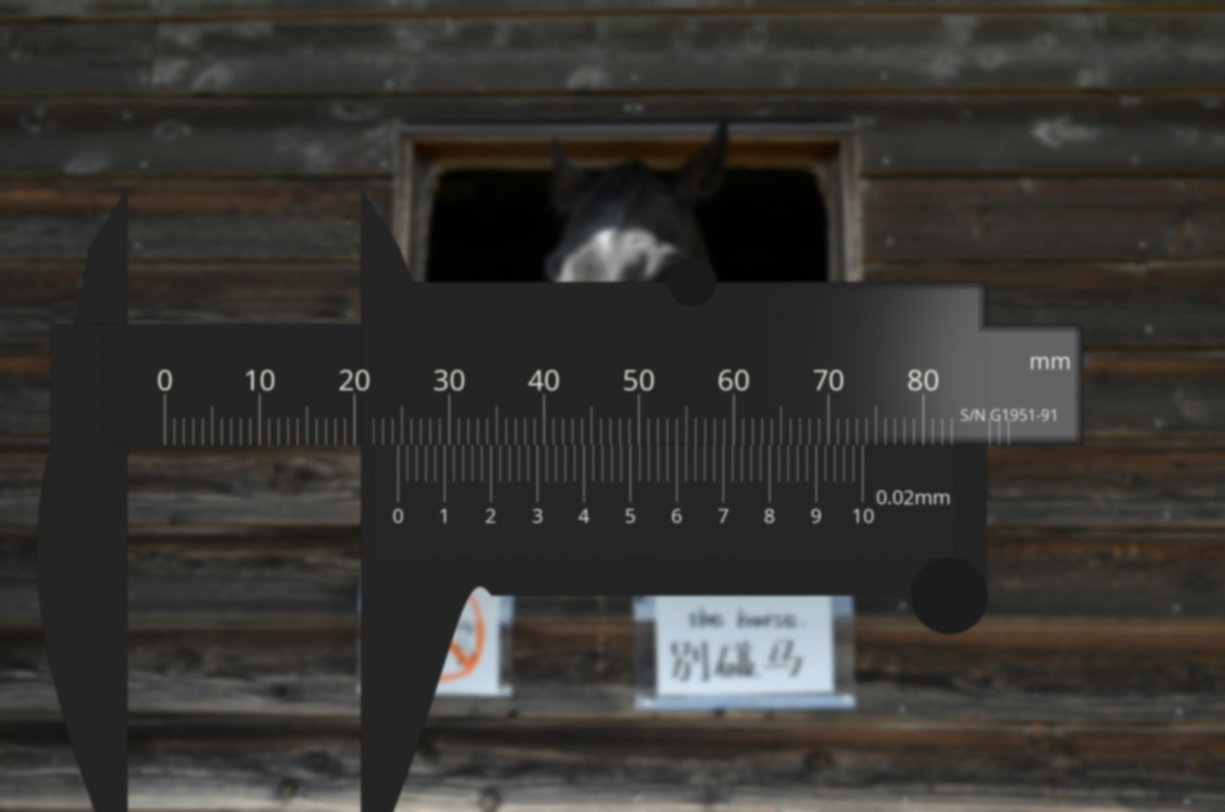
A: 24.6mm
